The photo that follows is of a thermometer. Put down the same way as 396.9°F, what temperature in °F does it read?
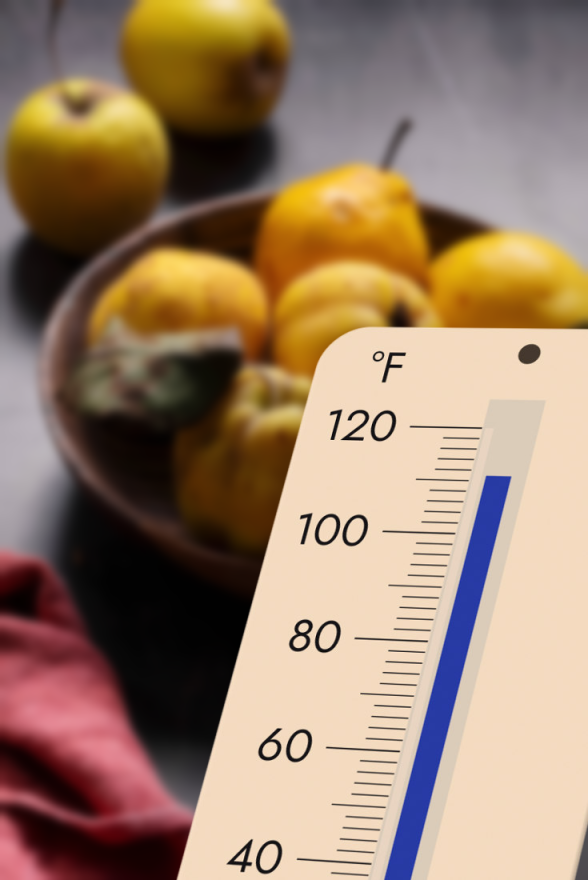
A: 111°F
